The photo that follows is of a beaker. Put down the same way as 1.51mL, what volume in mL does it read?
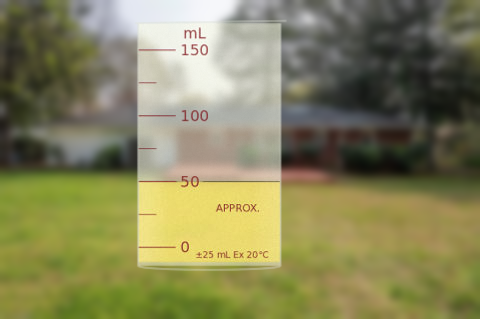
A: 50mL
